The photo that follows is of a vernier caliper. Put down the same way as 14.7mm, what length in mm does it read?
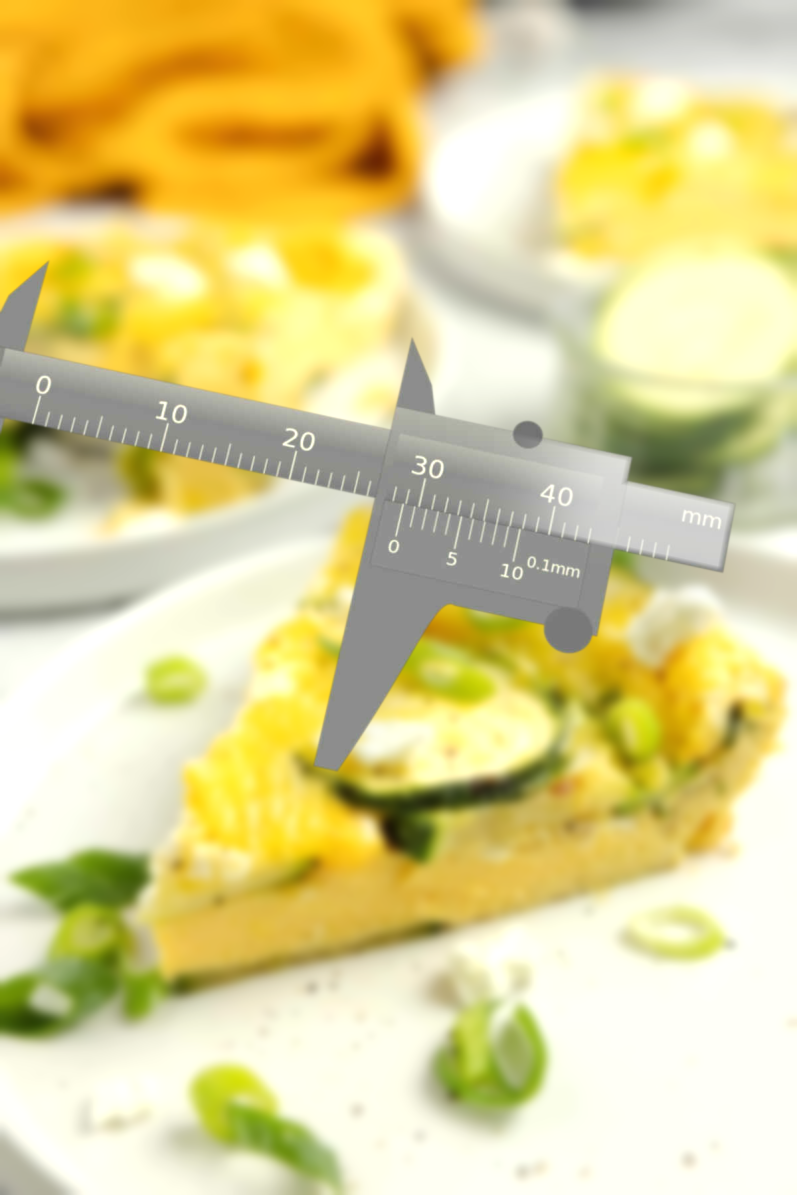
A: 28.8mm
